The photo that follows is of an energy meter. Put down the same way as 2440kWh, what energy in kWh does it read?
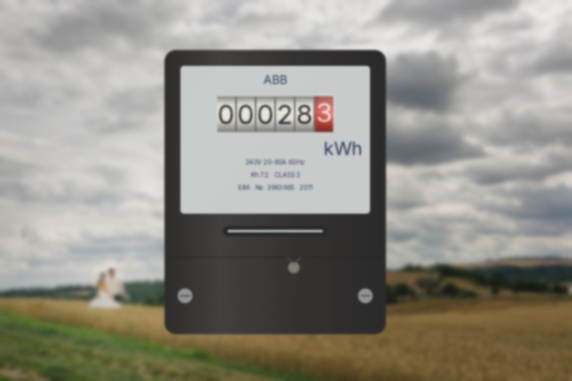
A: 28.3kWh
